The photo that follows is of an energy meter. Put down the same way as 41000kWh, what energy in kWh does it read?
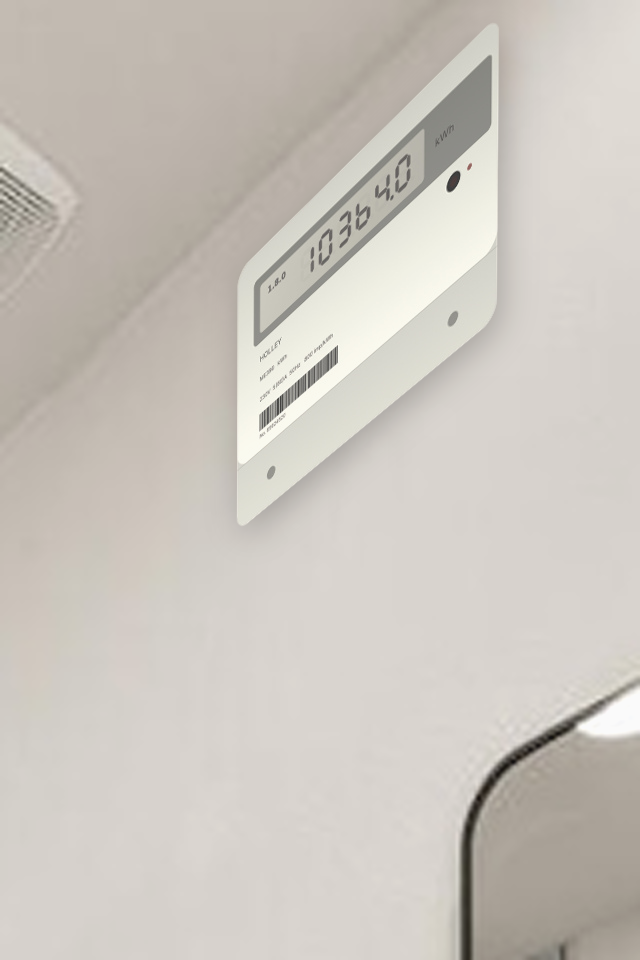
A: 10364.0kWh
